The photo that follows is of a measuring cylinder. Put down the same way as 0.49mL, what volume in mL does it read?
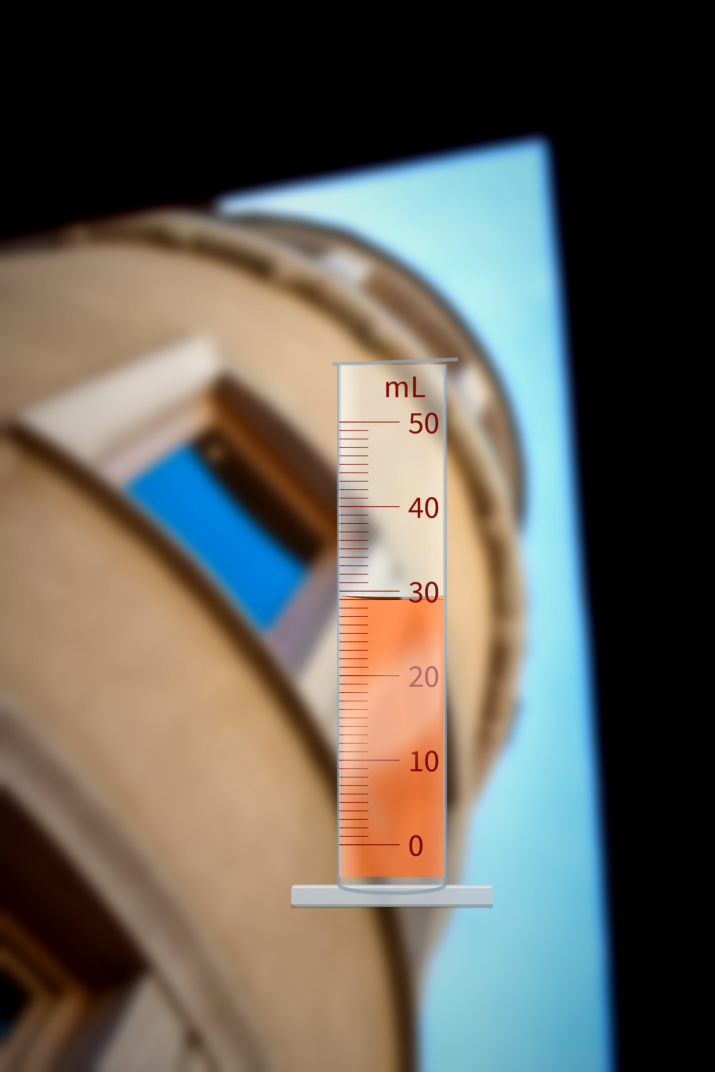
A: 29mL
